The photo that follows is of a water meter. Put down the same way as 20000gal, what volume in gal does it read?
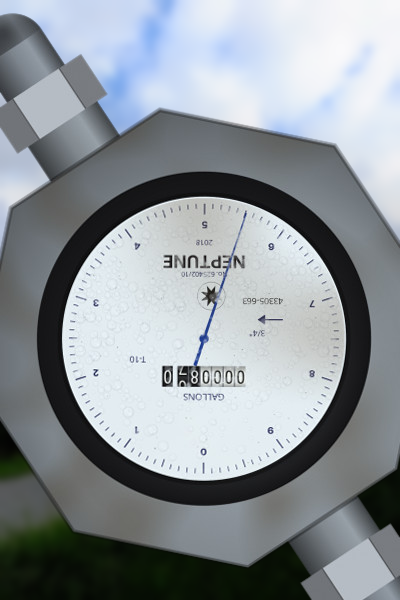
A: 865.5gal
